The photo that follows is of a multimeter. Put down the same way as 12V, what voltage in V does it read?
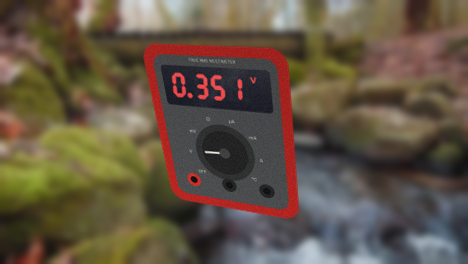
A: 0.351V
